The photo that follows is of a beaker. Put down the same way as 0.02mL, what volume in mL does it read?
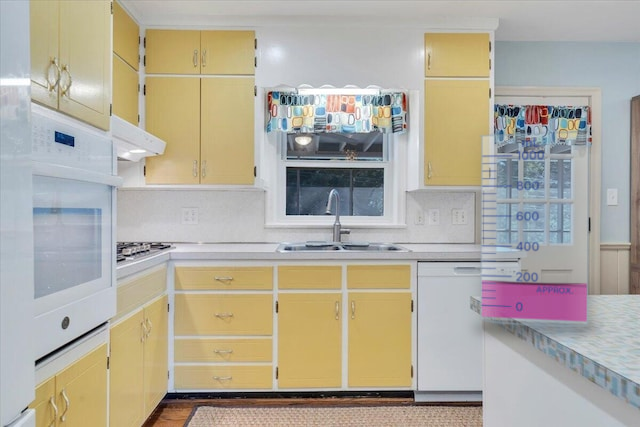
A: 150mL
